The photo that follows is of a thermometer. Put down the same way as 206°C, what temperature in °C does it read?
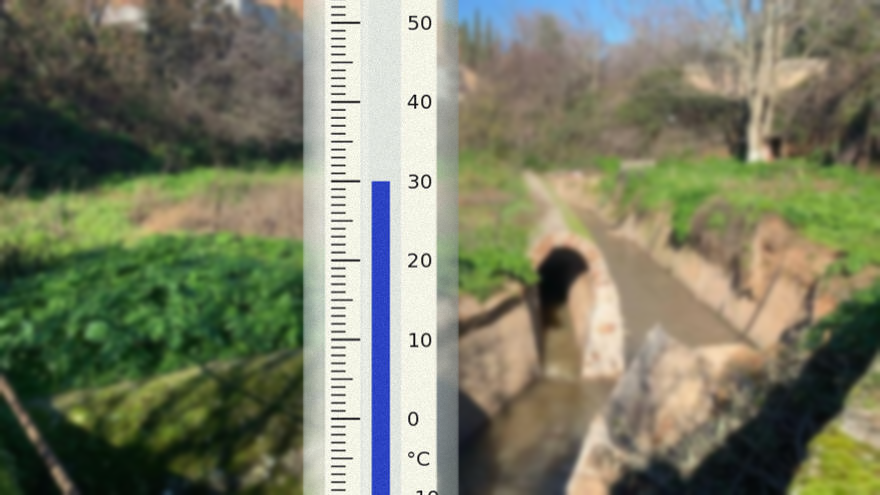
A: 30°C
